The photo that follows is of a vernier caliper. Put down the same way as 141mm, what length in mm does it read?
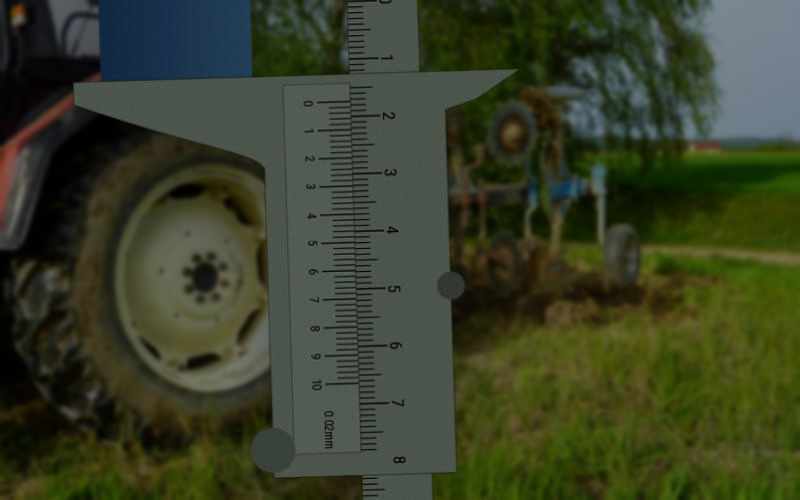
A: 17.4mm
